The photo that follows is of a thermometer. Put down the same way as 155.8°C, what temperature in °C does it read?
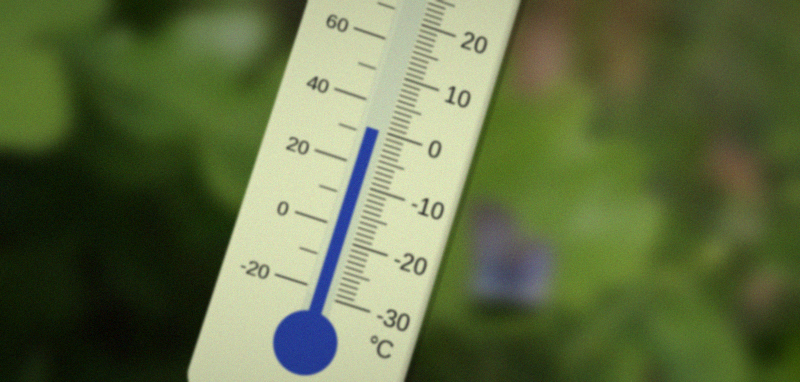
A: 0°C
